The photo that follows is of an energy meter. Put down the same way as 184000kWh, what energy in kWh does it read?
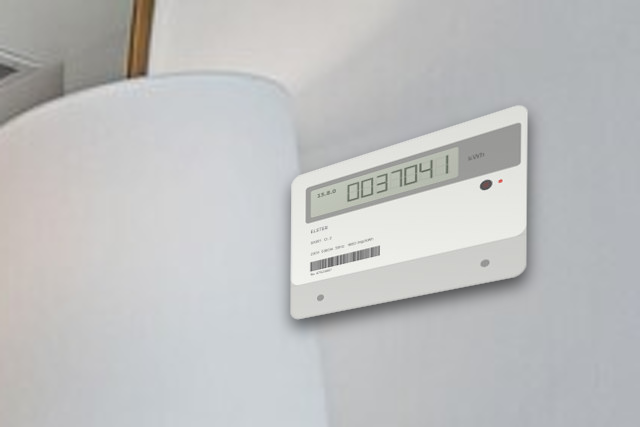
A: 37041kWh
